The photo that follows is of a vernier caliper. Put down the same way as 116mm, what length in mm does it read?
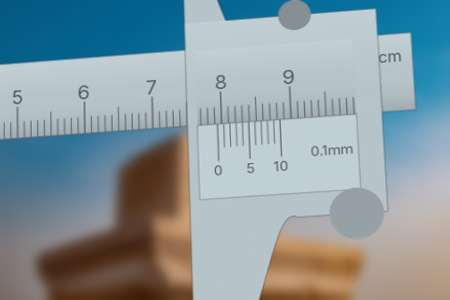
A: 79.4mm
